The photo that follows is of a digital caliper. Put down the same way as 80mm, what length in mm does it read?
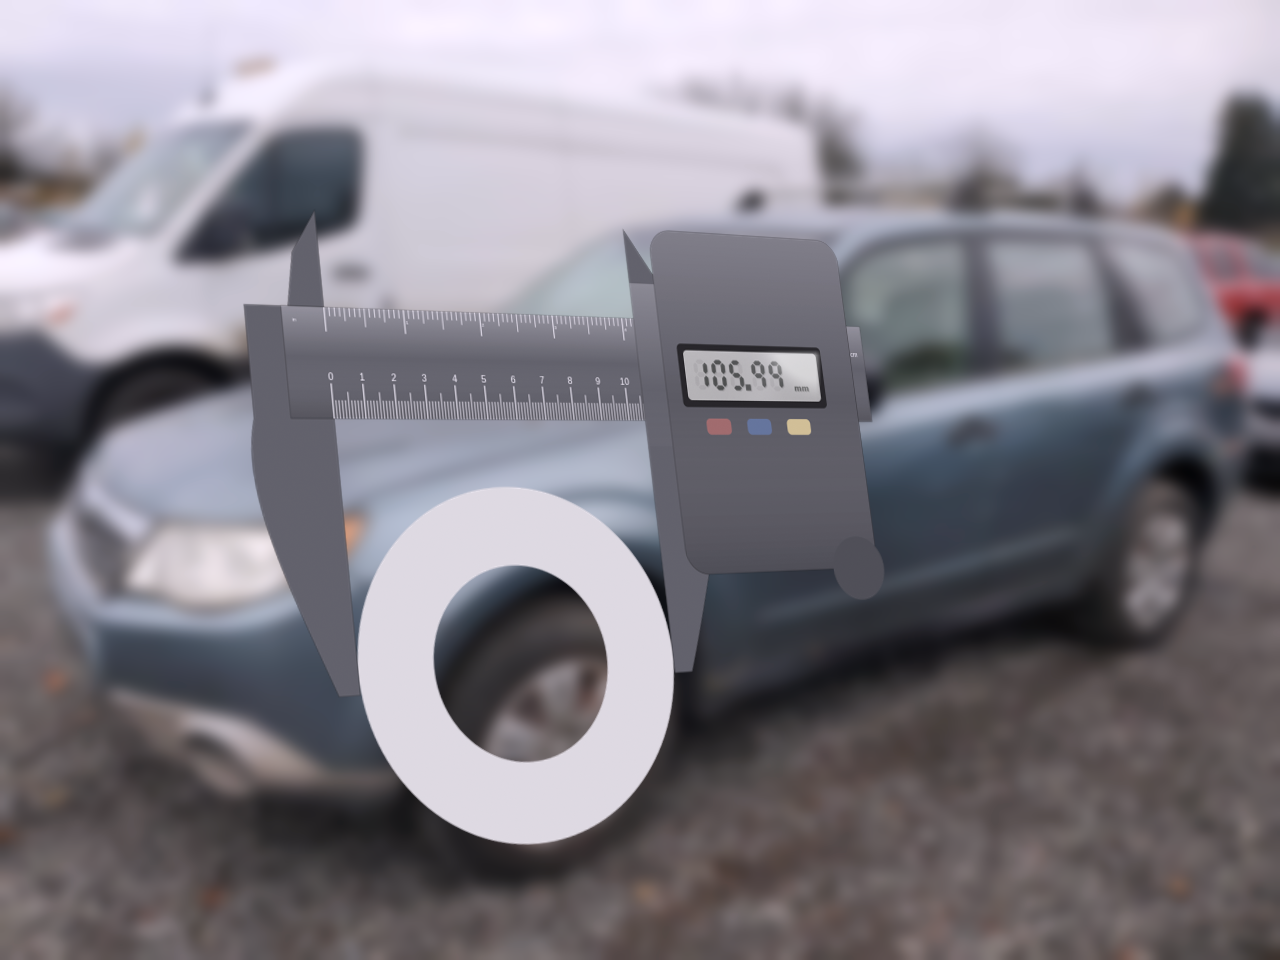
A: 105.99mm
